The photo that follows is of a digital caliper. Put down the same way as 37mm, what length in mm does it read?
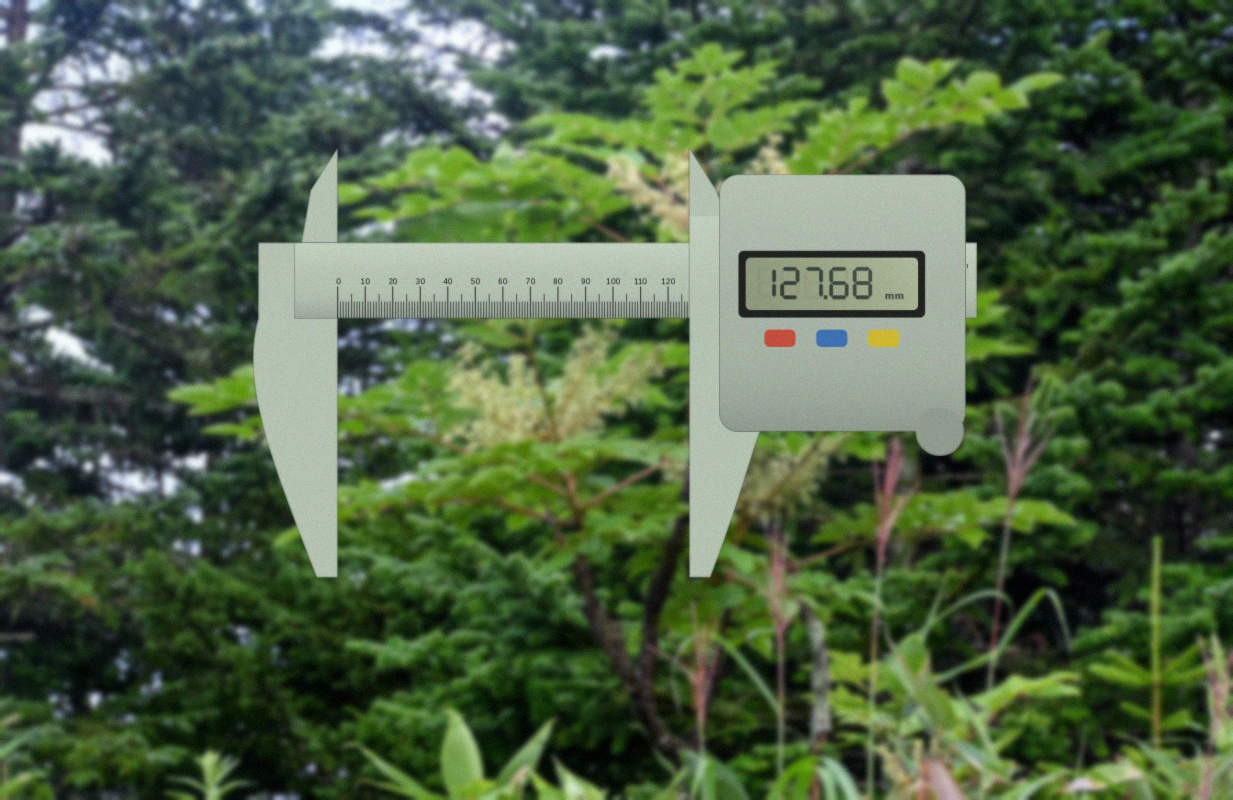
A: 127.68mm
